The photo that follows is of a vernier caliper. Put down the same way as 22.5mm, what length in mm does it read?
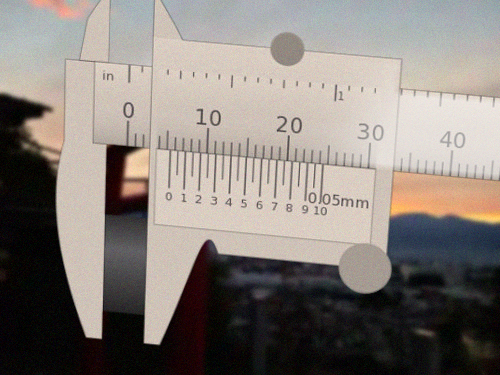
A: 5.4mm
